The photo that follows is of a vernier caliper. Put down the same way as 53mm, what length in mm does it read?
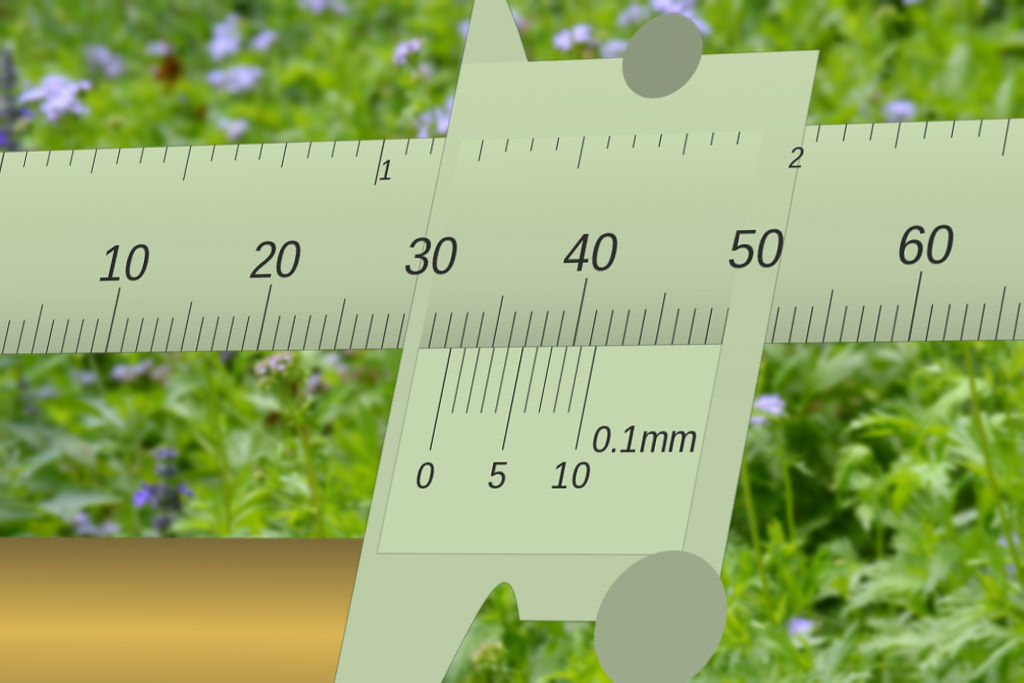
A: 32.4mm
